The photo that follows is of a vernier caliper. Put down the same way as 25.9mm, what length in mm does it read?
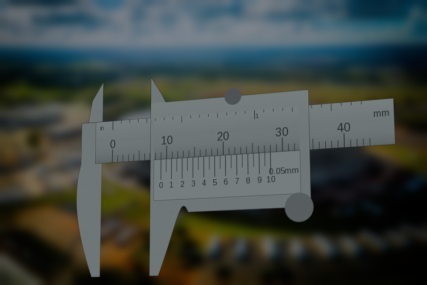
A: 9.0mm
